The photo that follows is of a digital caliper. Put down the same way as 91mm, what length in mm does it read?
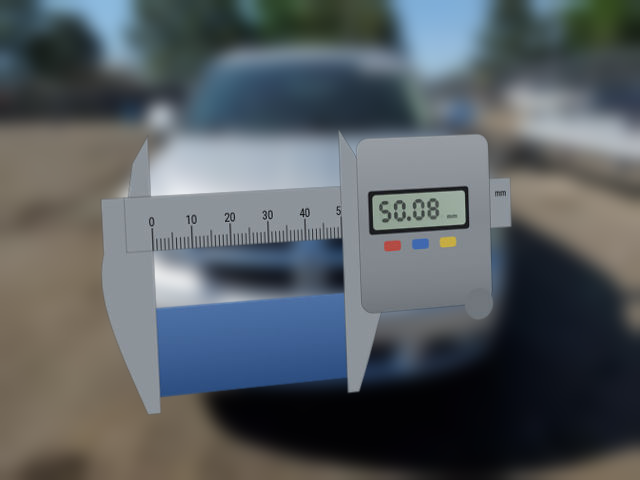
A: 50.08mm
